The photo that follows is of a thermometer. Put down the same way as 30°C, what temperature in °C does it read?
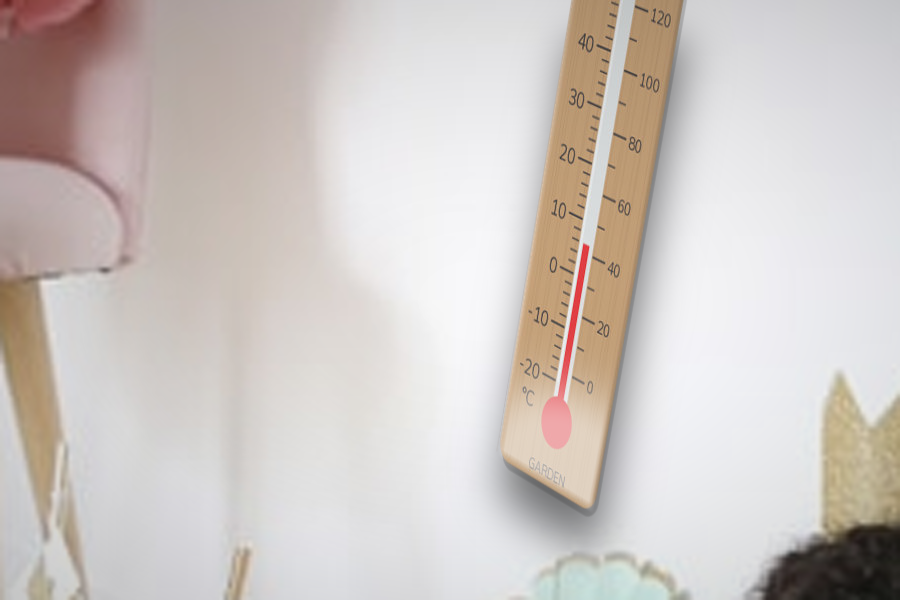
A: 6°C
